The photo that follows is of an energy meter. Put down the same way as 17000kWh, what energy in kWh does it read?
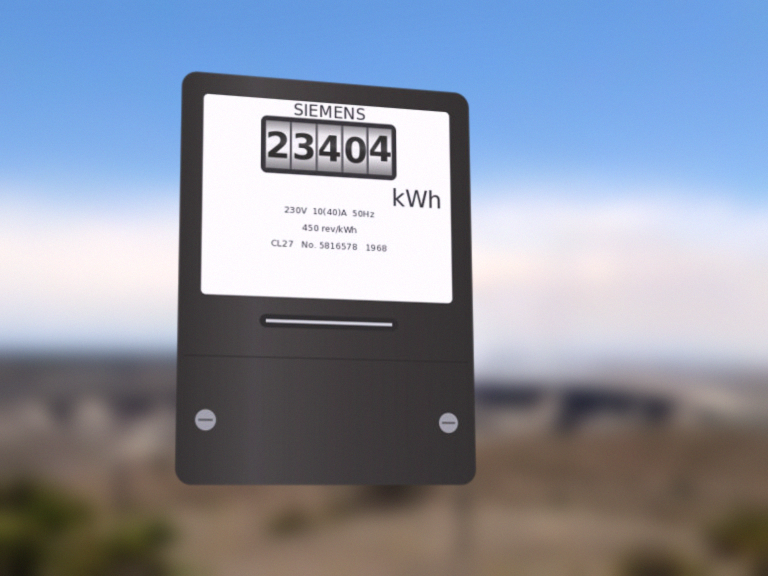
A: 23404kWh
